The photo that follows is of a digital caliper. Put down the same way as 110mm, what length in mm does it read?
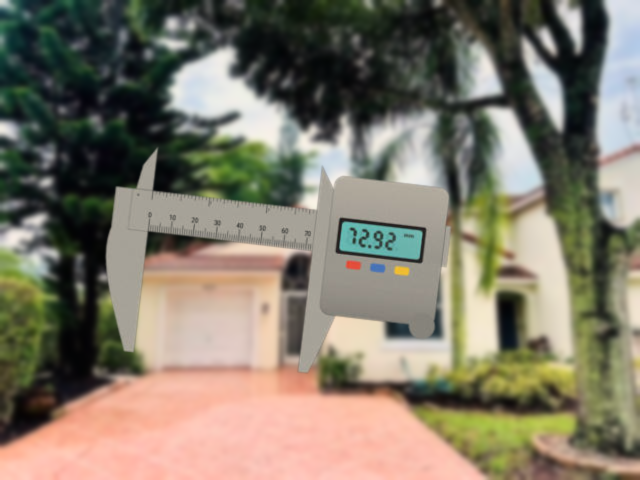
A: 72.92mm
